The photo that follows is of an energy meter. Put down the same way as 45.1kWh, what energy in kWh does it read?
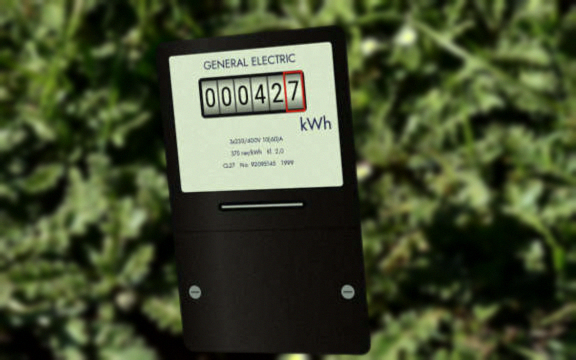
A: 42.7kWh
